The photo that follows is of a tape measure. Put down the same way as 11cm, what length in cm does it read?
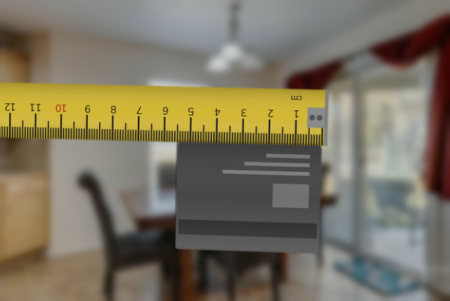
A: 5.5cm
